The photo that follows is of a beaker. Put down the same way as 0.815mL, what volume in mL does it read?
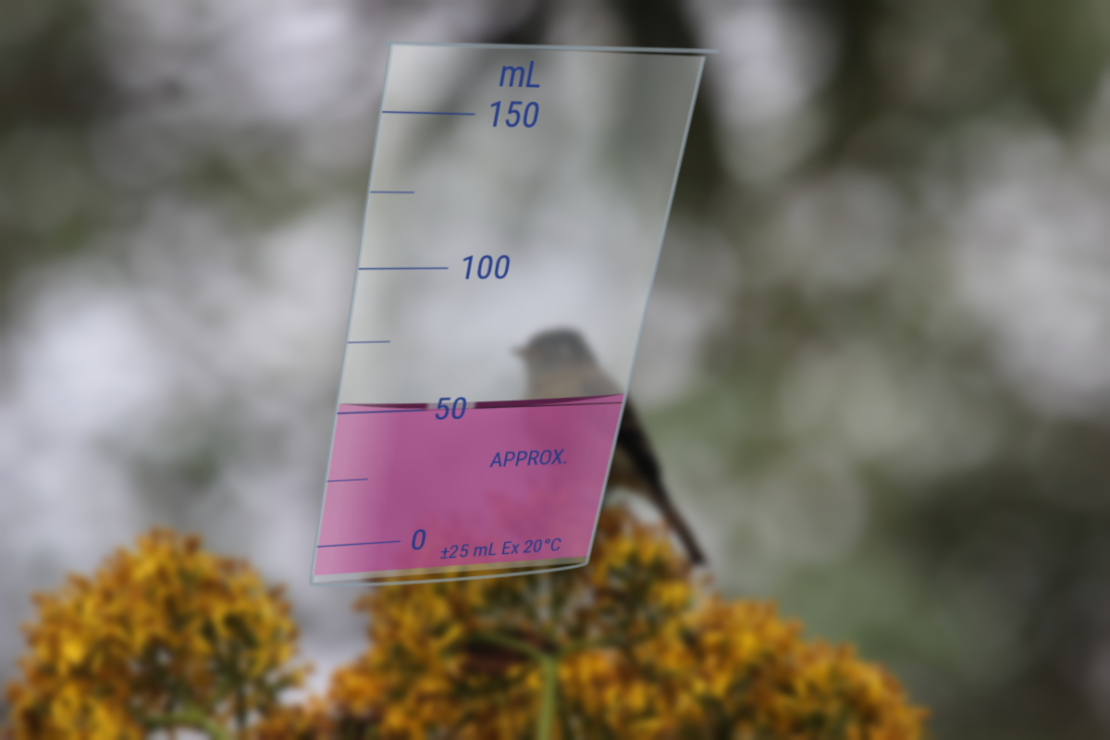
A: 50mL
